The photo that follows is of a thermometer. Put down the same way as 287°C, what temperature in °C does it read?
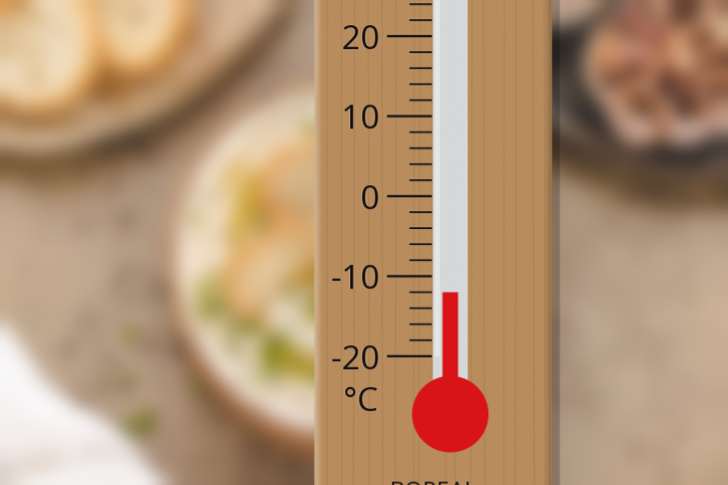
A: -12°C
